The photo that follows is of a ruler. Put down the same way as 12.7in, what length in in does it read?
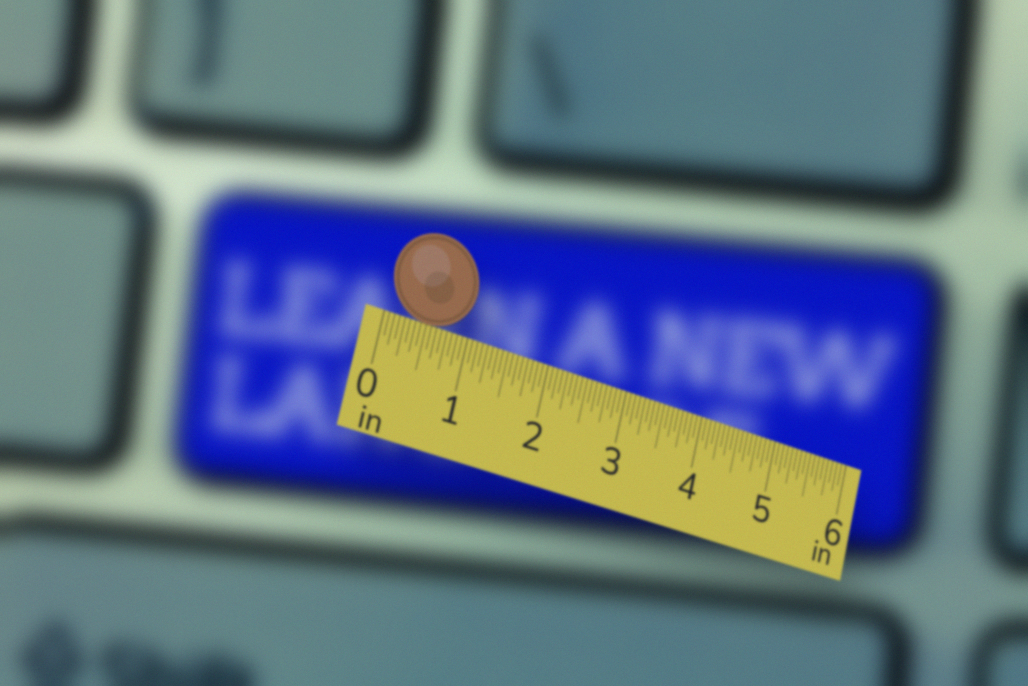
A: 1in
